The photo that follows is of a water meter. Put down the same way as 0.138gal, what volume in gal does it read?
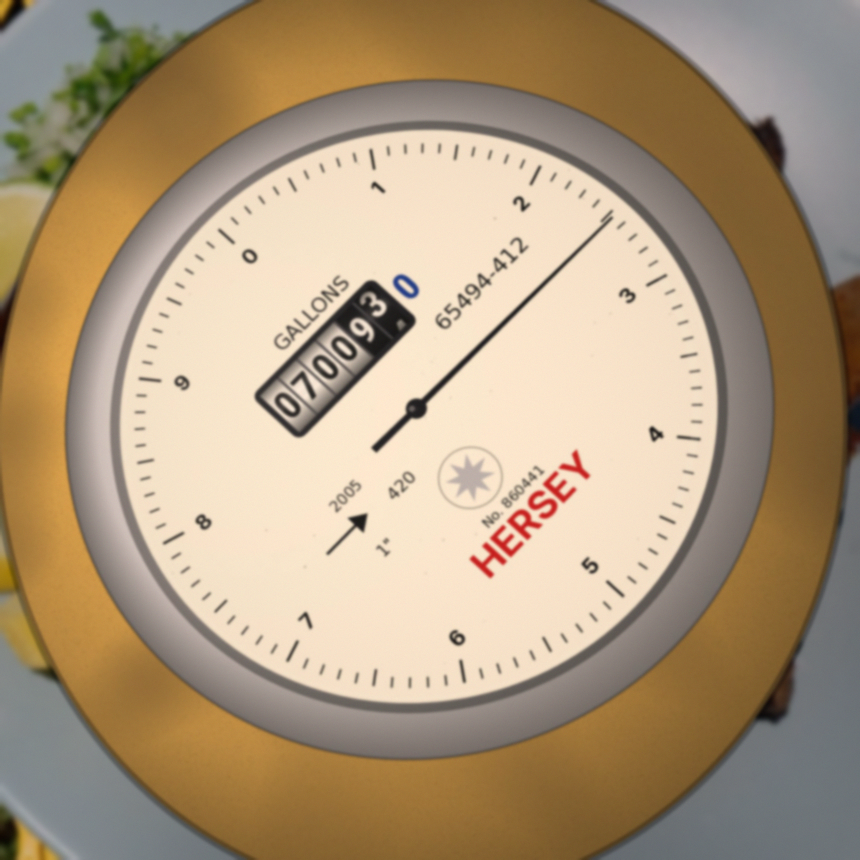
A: 700932.5gal
